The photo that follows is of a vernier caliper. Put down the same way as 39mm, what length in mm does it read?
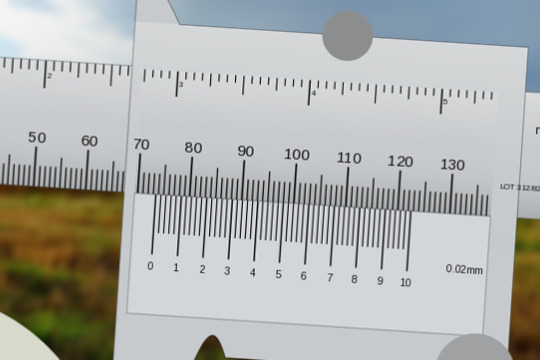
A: 73.5mm
